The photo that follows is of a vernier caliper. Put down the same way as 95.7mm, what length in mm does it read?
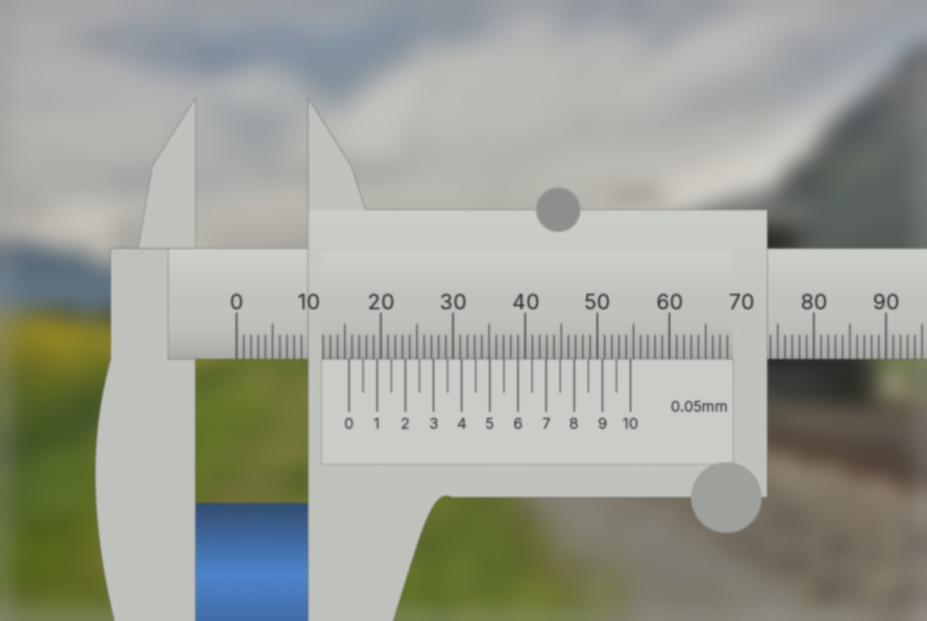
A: 15.6mm
